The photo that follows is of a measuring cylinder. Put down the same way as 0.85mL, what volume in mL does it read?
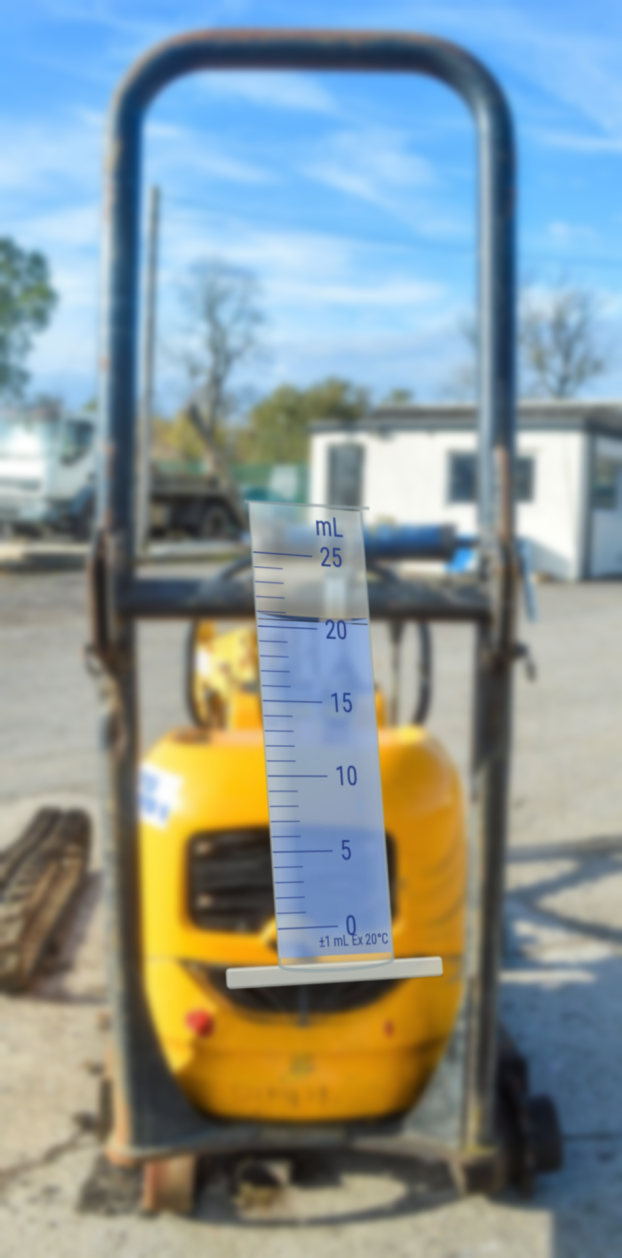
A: 20.5mL
